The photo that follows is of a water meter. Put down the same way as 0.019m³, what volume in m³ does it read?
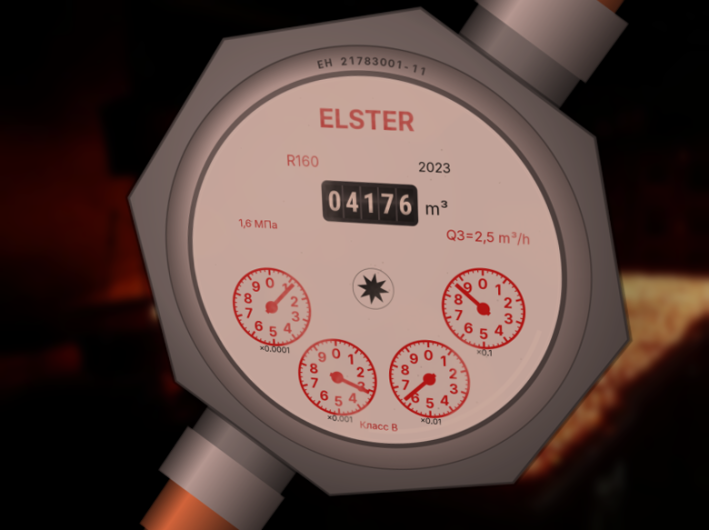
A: 4176.8631m³
